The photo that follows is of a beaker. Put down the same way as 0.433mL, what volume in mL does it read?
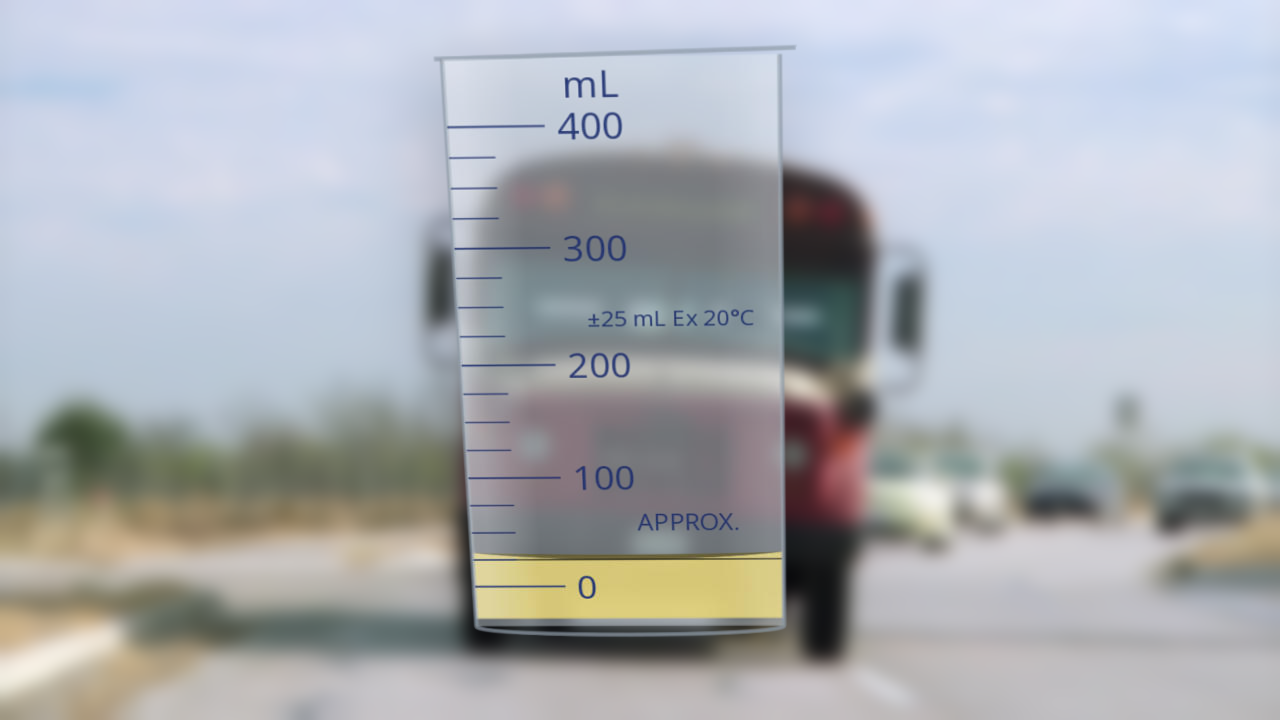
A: 25mL
